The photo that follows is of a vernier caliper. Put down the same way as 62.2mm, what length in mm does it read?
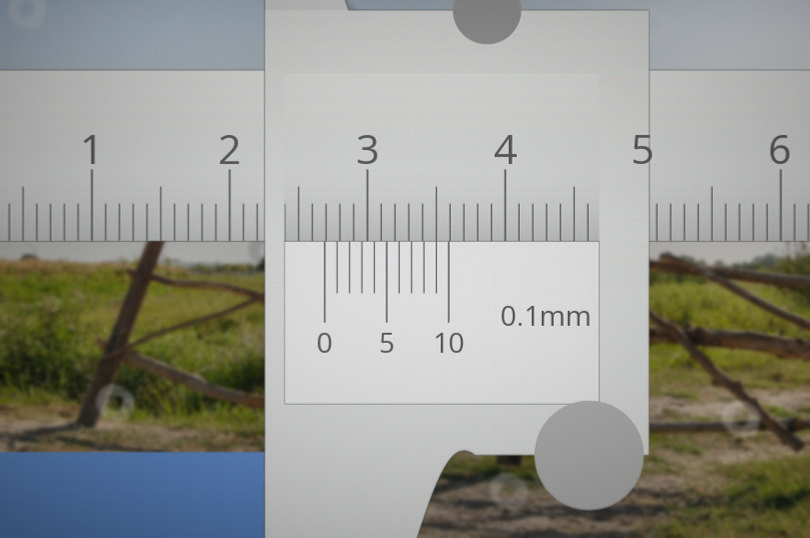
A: 26.9mm
